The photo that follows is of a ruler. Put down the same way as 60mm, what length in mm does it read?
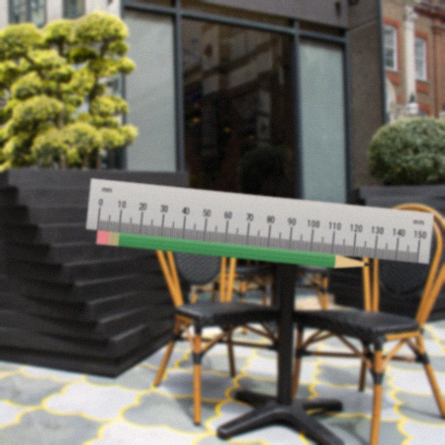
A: 130mm
